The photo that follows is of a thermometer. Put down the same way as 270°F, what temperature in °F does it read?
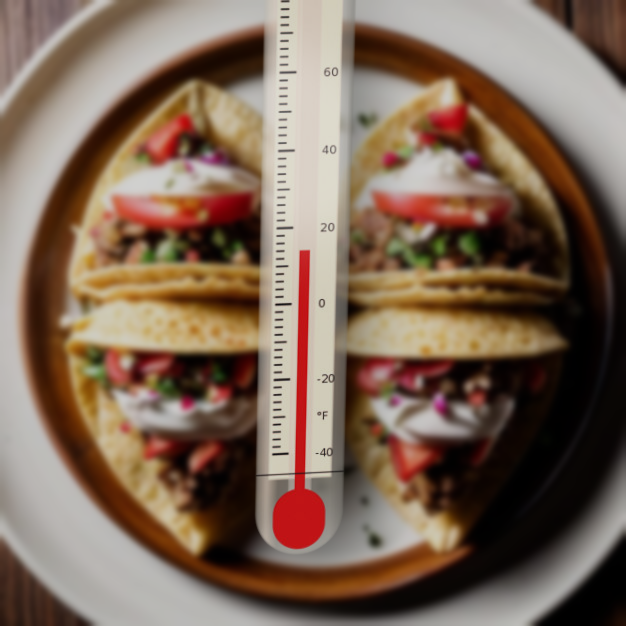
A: 14°F
